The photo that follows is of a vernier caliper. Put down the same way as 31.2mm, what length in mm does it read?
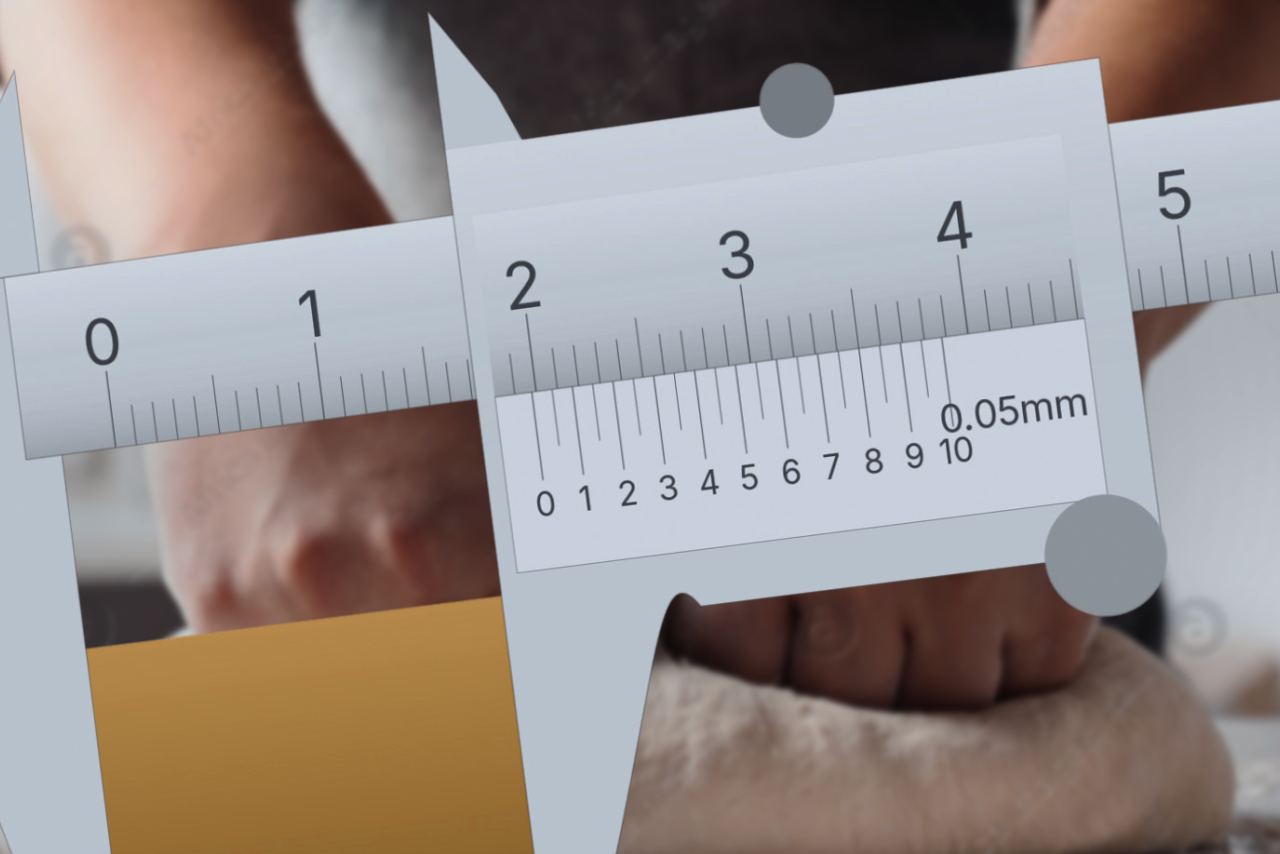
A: 19.8mm
